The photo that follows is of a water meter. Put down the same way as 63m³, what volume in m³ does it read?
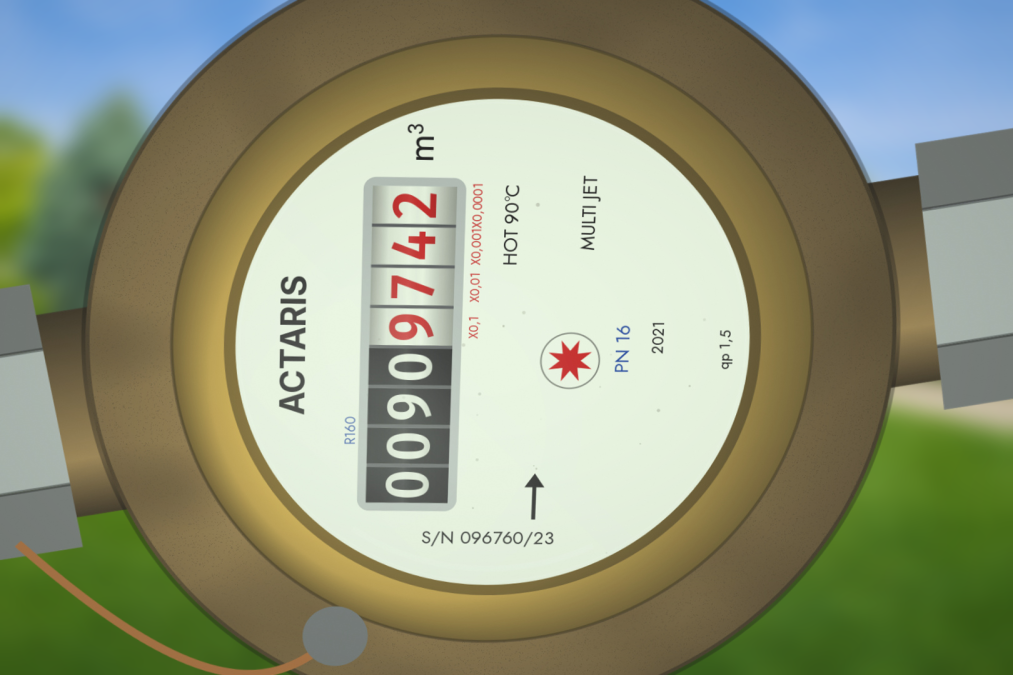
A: 90.9742m³
